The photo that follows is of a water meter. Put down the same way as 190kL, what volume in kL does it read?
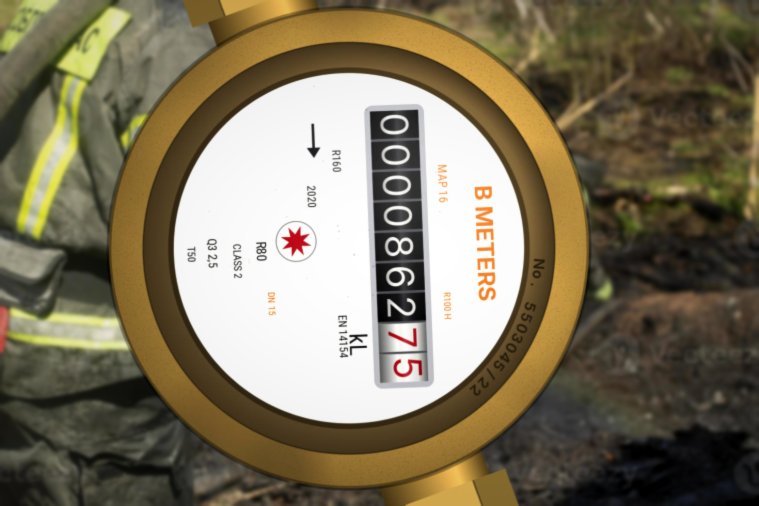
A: 862.75kL
